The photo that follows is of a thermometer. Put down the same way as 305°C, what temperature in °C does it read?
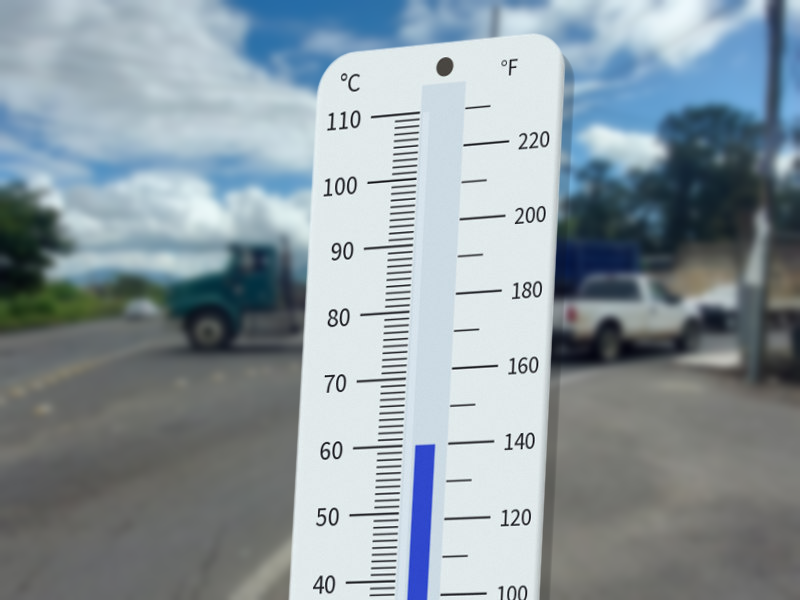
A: 60°C
